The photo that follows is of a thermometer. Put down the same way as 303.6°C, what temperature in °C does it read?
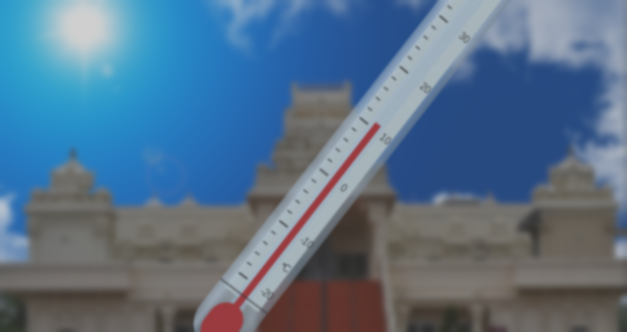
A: 11°C
